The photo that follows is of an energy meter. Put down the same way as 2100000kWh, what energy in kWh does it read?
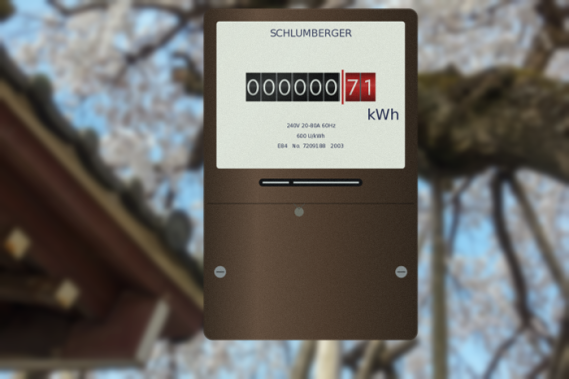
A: 0.71kWh
